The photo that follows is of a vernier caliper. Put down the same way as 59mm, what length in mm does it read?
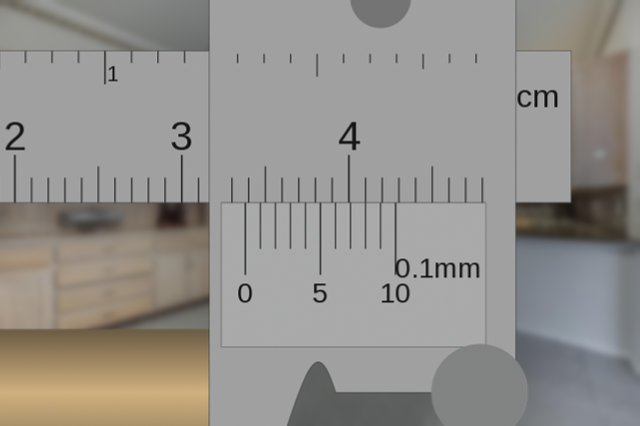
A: 33.8mm
